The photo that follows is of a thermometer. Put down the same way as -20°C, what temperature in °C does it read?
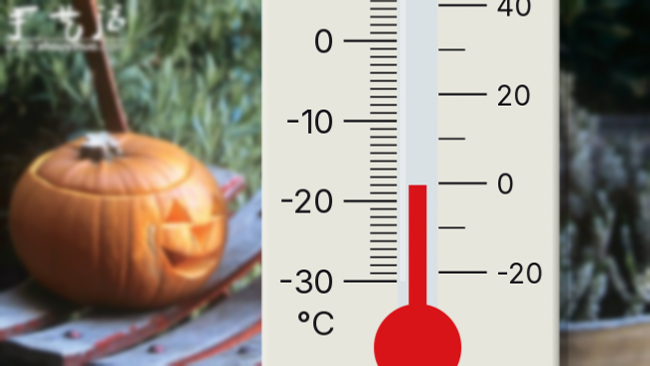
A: -18°C
